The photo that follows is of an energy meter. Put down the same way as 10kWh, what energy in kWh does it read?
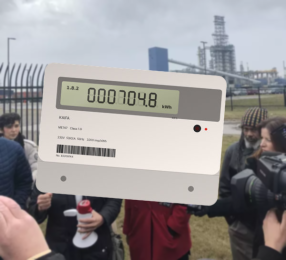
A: 704.8kWh
